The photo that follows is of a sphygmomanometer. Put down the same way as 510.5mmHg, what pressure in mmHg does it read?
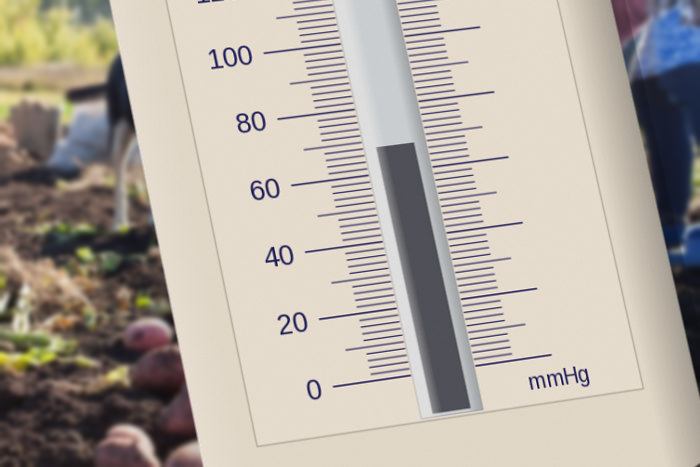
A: 68mmHg
